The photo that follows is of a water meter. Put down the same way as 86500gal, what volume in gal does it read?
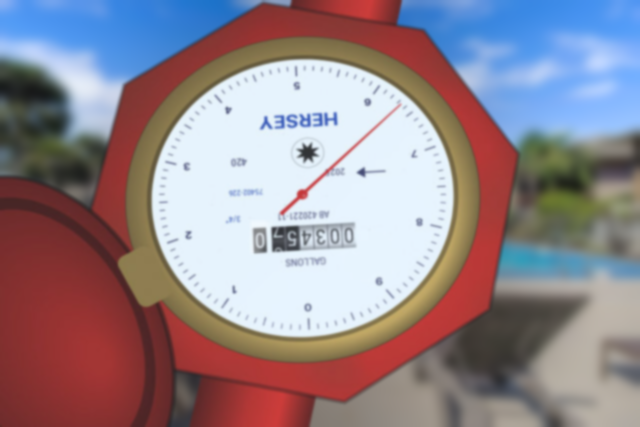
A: 34566.3gal
